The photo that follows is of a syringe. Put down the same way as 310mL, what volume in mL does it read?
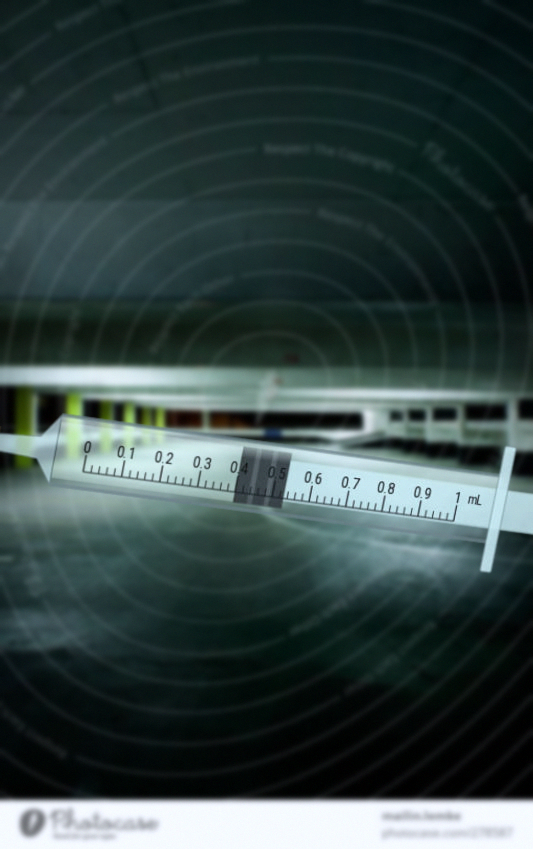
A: 0.4mL
